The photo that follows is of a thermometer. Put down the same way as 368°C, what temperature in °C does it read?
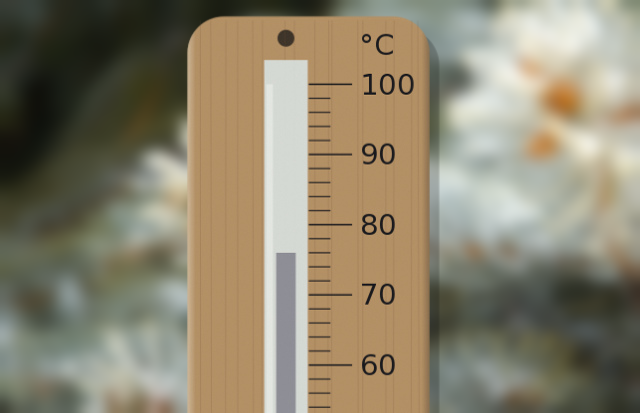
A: 76°C
